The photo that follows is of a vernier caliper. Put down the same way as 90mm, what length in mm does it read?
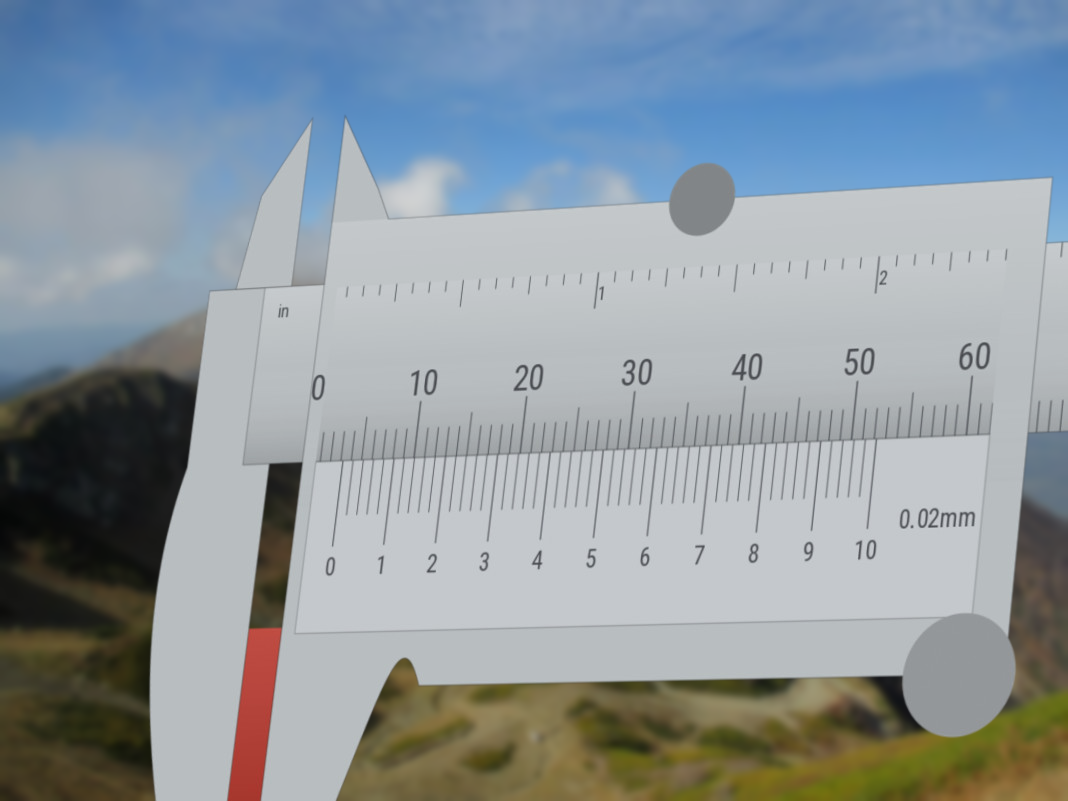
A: 3.2mm
